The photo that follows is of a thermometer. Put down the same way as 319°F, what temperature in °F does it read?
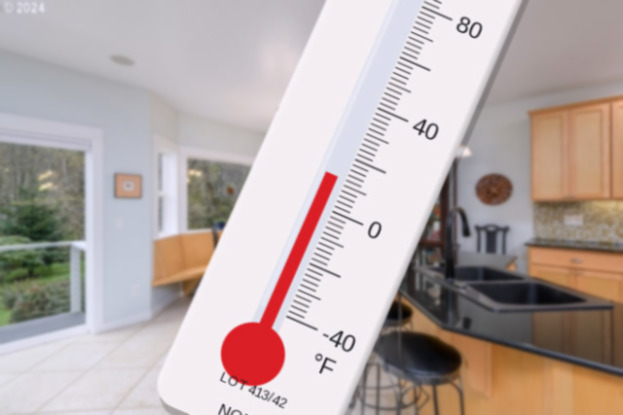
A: 12°F
